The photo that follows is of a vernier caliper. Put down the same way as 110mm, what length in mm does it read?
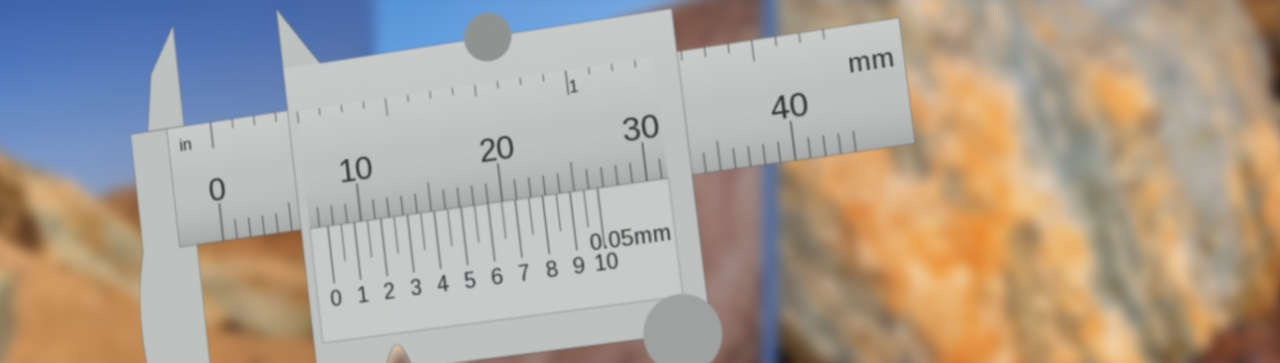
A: 7.6mm
